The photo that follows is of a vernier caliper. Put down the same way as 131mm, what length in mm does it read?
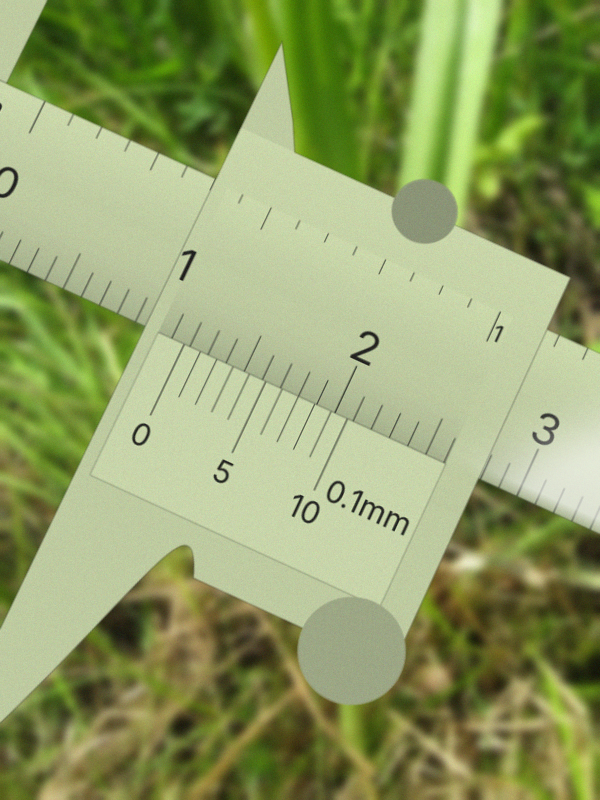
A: 11.7mm
